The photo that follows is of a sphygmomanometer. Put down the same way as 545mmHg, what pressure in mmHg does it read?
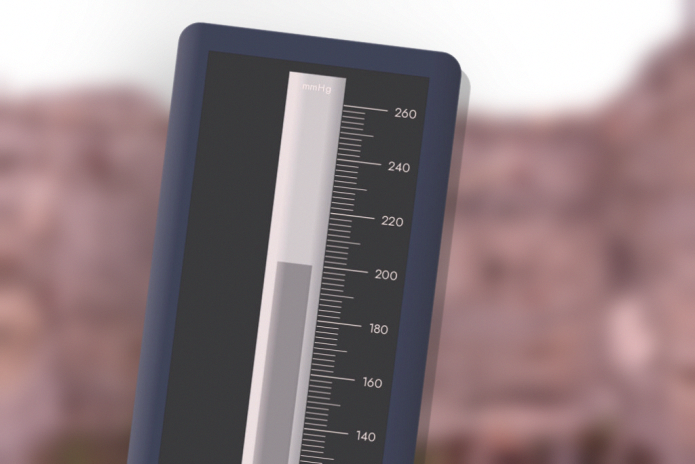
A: 200mmHg
